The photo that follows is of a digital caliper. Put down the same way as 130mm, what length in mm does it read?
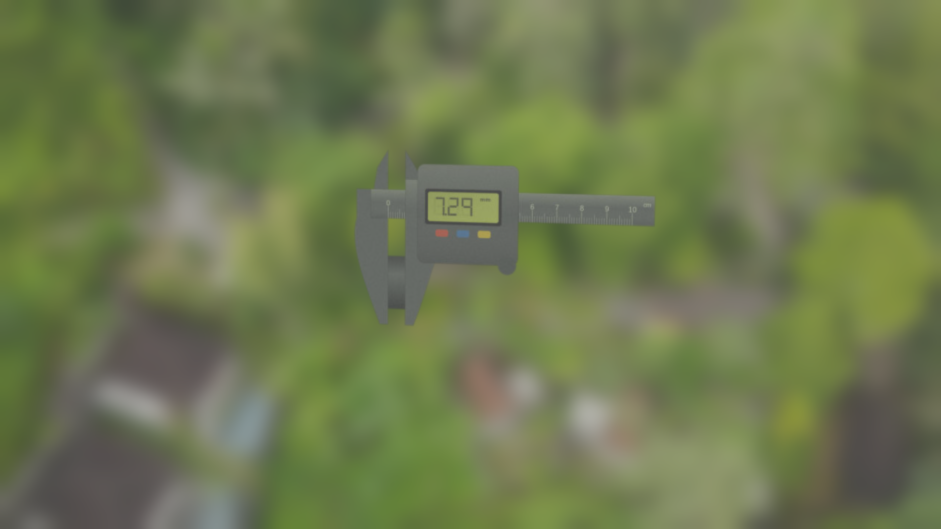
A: 7.29mm
